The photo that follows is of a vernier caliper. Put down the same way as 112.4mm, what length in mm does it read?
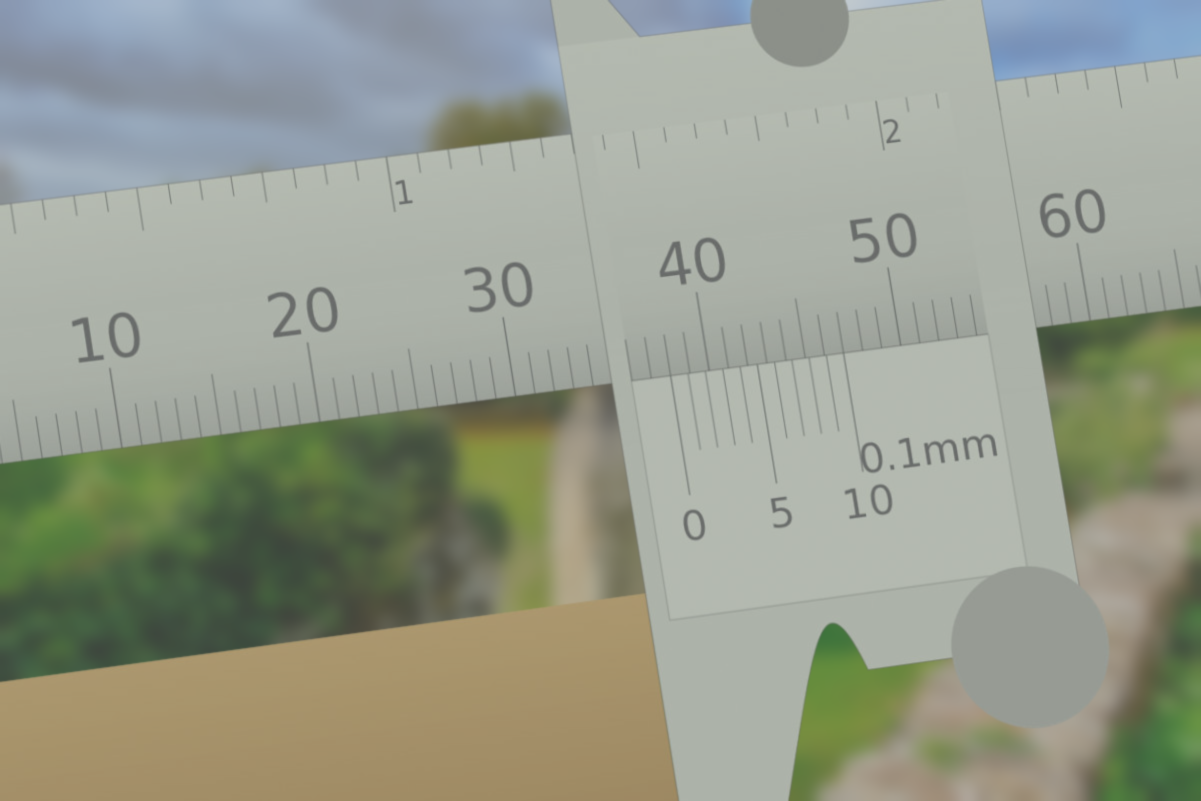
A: 38.0mm
